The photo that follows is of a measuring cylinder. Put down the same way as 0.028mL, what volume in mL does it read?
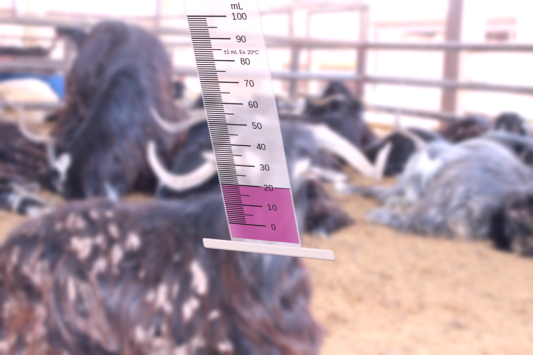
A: 20mL
